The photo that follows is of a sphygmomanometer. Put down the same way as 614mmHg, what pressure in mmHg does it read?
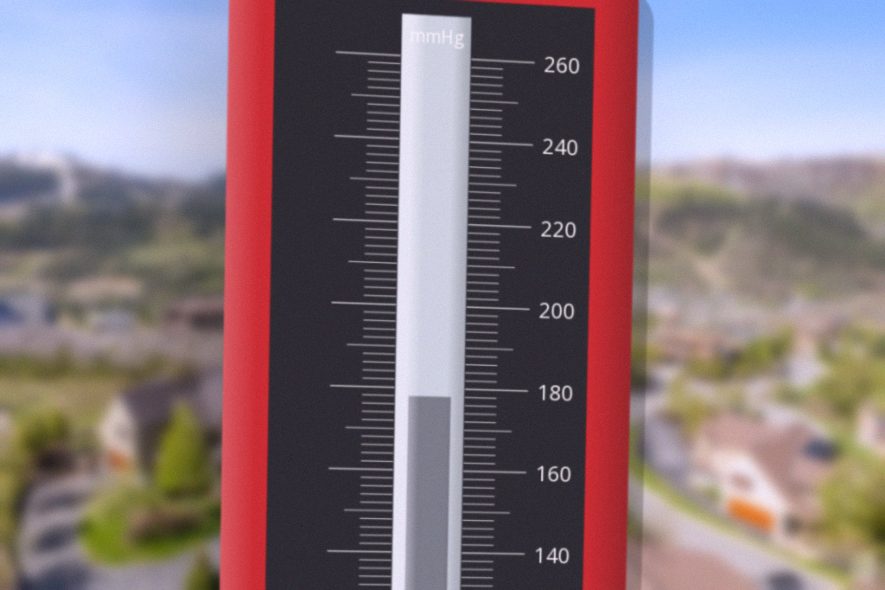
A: 178mmHg
